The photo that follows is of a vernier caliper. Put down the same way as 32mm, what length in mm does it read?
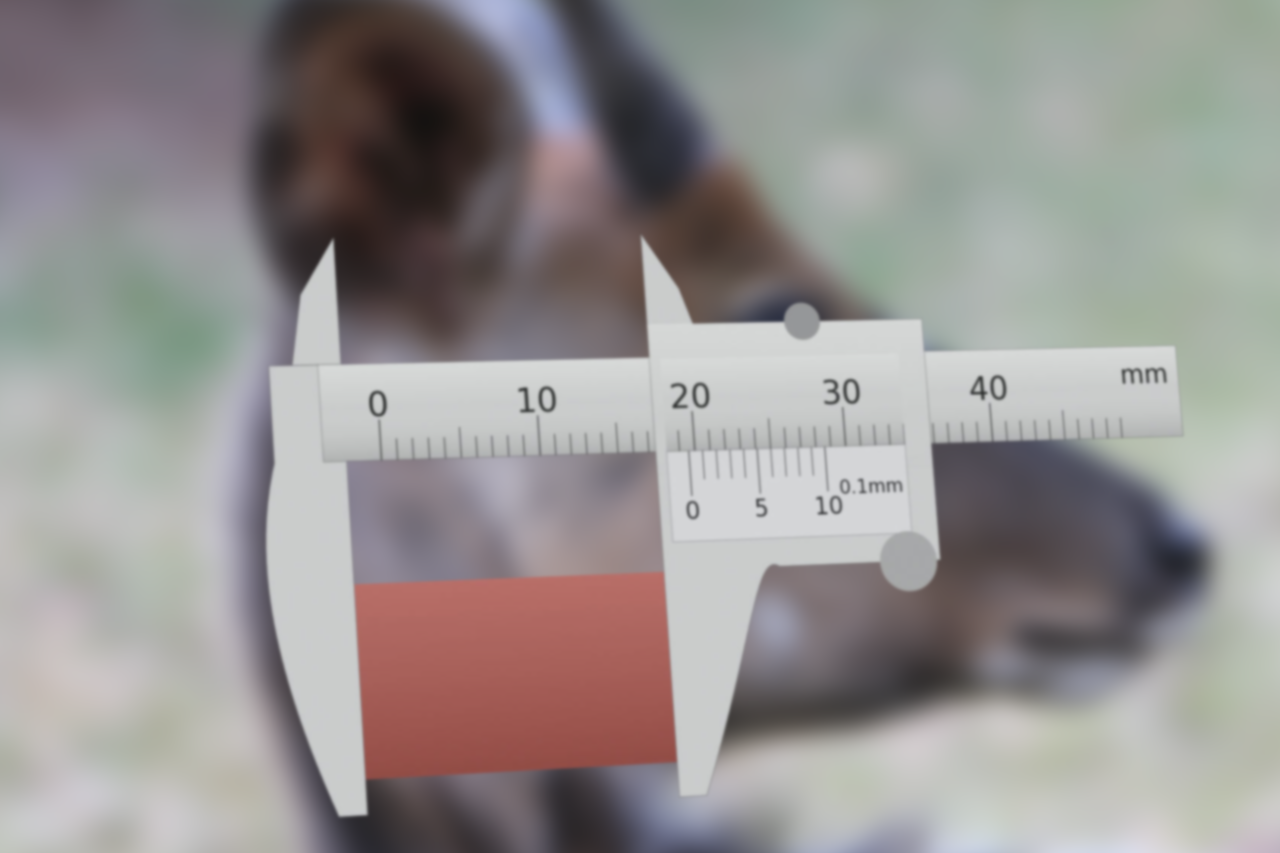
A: 19.6mm
